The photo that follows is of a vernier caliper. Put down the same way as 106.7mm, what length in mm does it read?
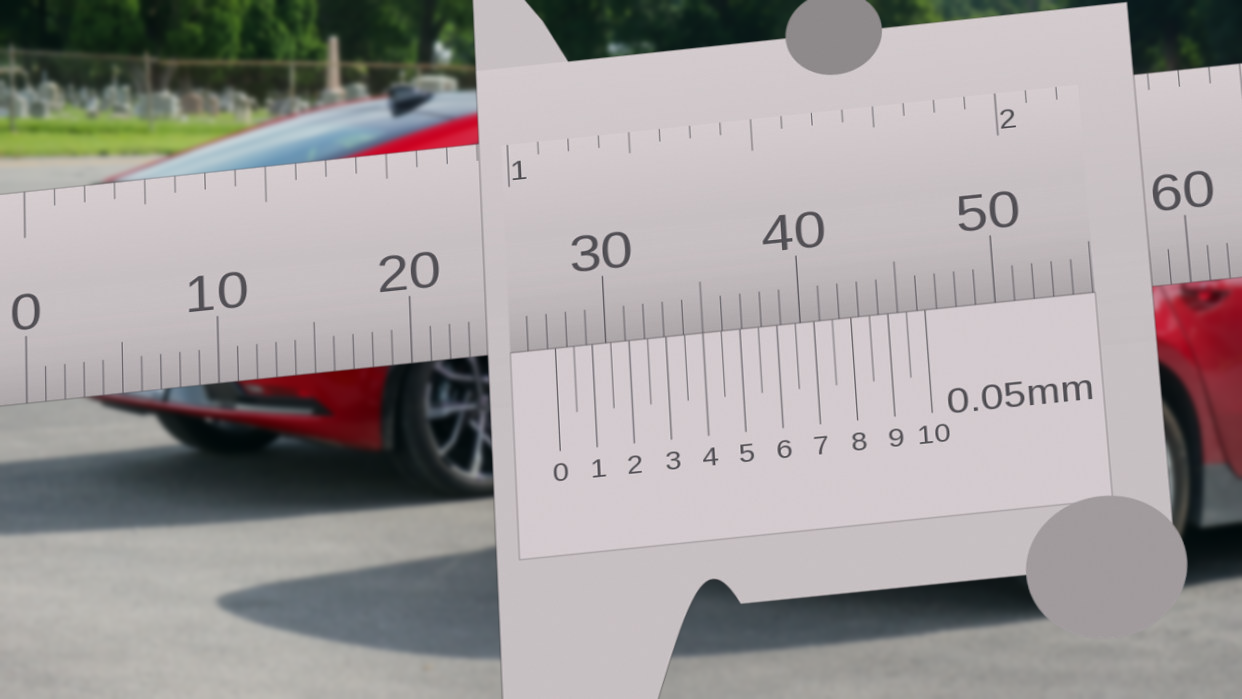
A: 27.4mm
